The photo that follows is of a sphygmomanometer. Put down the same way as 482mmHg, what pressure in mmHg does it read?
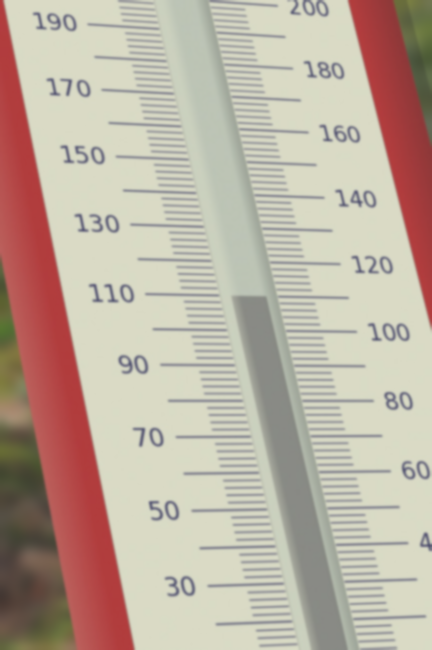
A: 110mmHg
